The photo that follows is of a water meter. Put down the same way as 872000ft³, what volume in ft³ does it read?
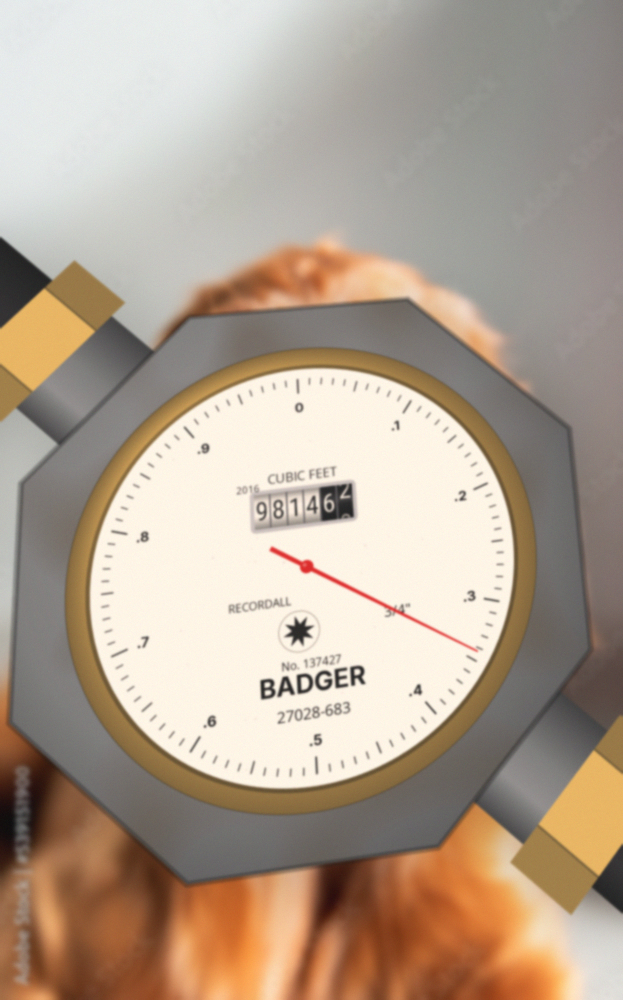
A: 981462.34ft³
